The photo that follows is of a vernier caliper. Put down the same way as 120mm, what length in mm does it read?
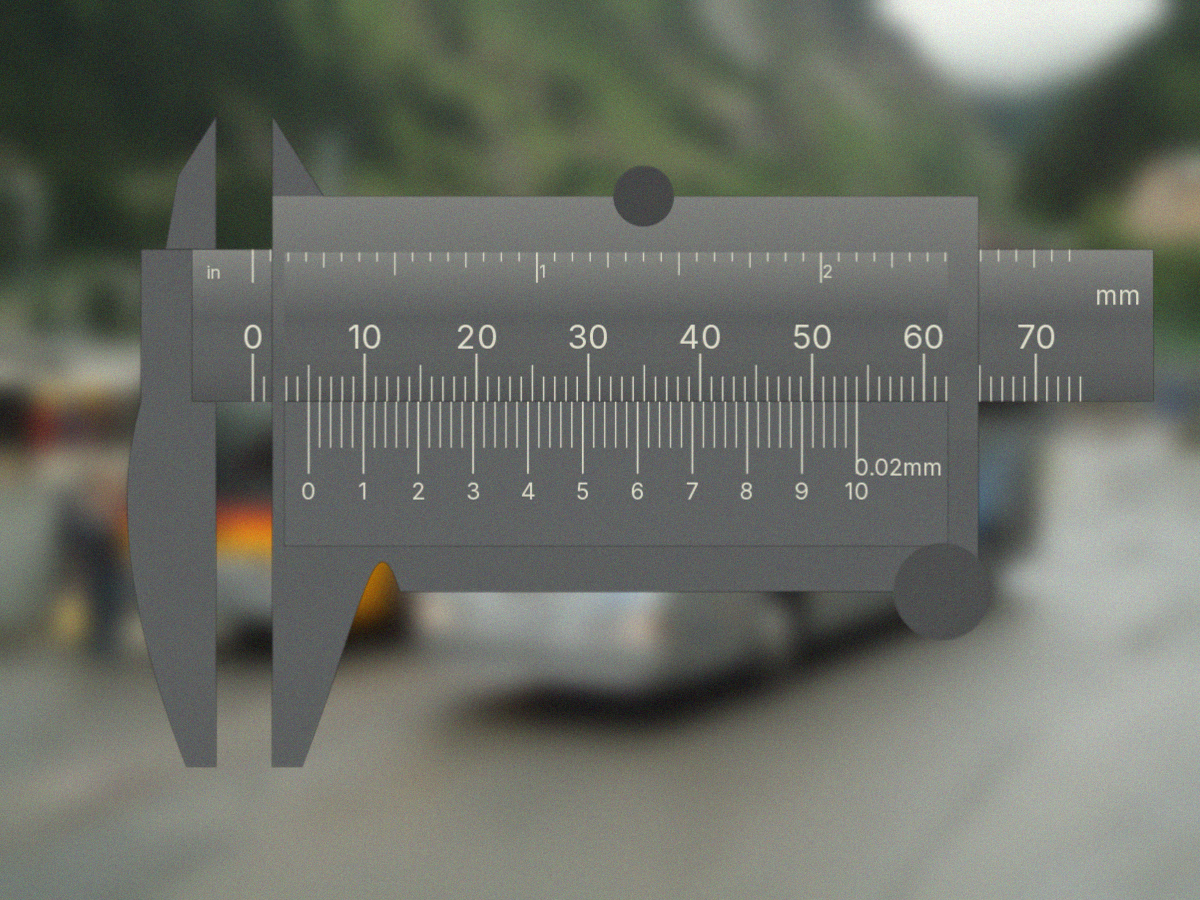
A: 5.0mm
